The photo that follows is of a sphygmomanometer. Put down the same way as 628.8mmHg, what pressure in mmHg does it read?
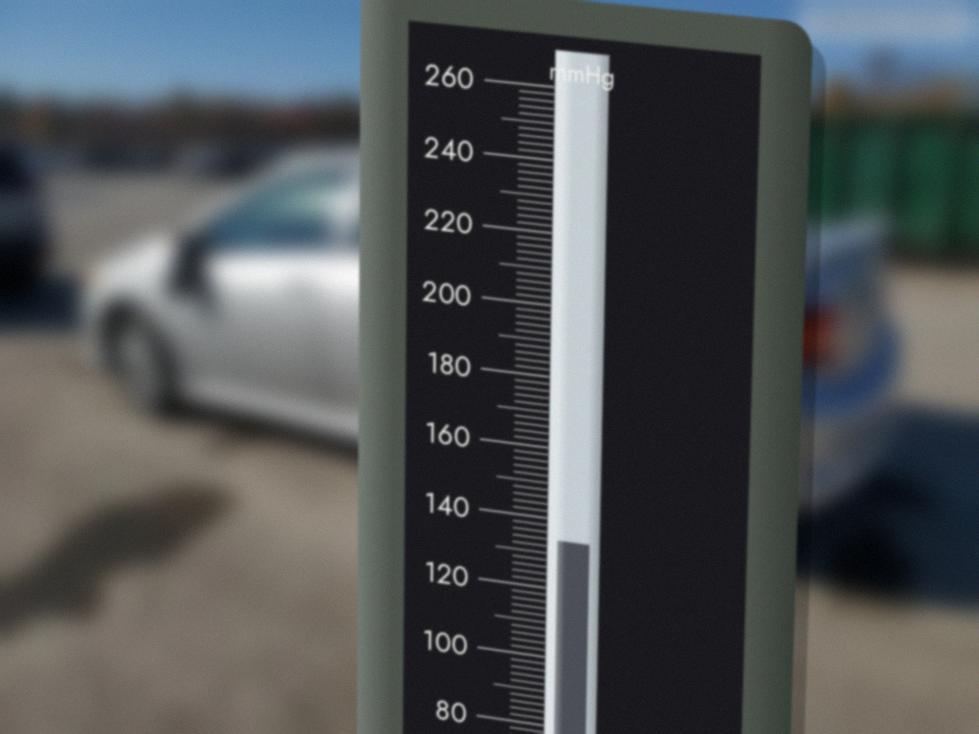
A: 134mmHg
